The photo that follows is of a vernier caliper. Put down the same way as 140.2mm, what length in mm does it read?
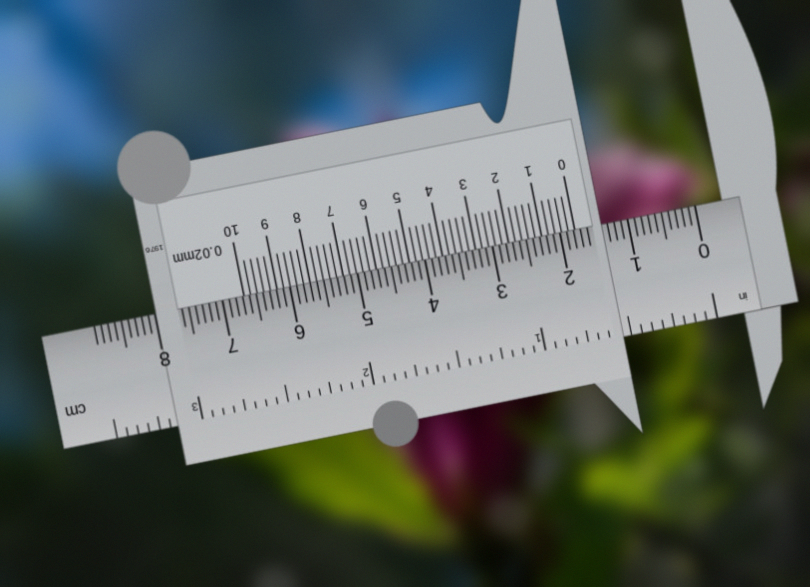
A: 17.8mm
